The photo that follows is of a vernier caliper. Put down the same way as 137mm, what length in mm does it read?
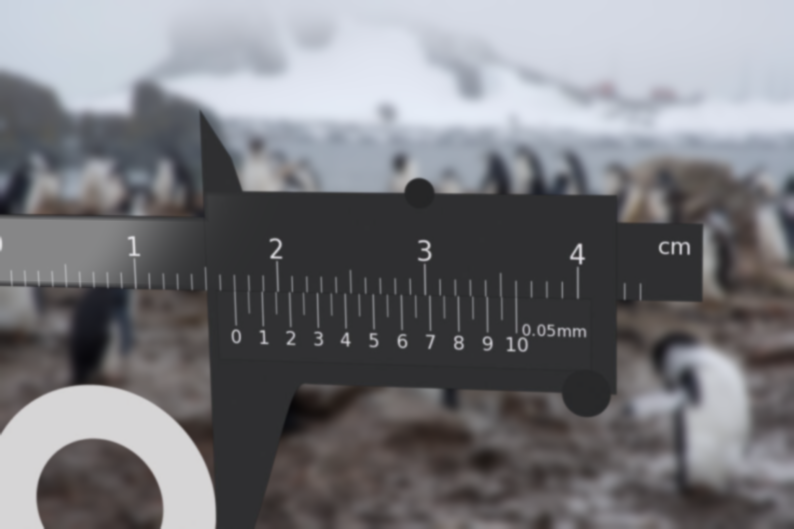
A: 17.0mm
